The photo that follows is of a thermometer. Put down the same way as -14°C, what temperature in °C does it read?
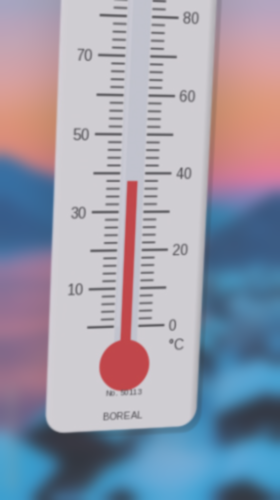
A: 38°C
